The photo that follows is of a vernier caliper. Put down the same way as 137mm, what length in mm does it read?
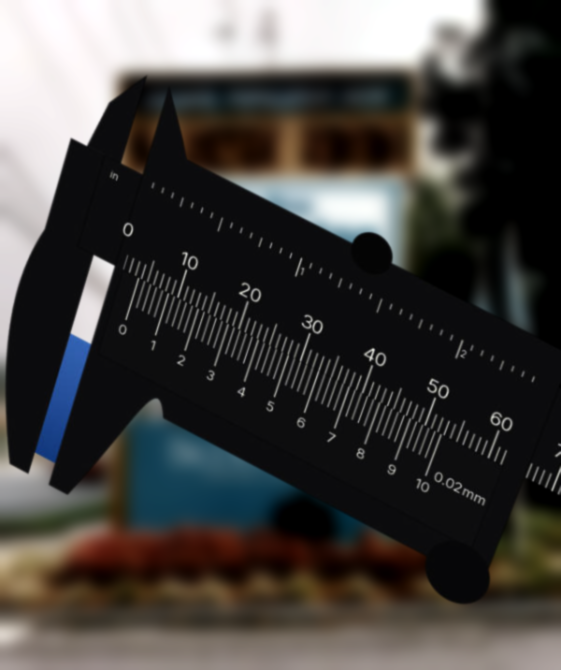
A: 3.6mm
